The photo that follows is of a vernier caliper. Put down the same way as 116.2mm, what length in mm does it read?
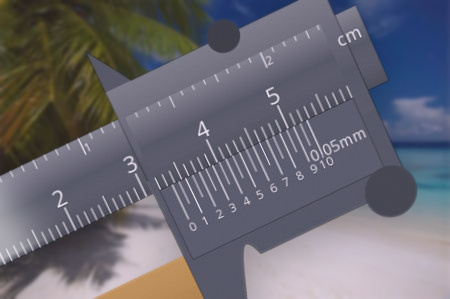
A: 33.6mm
